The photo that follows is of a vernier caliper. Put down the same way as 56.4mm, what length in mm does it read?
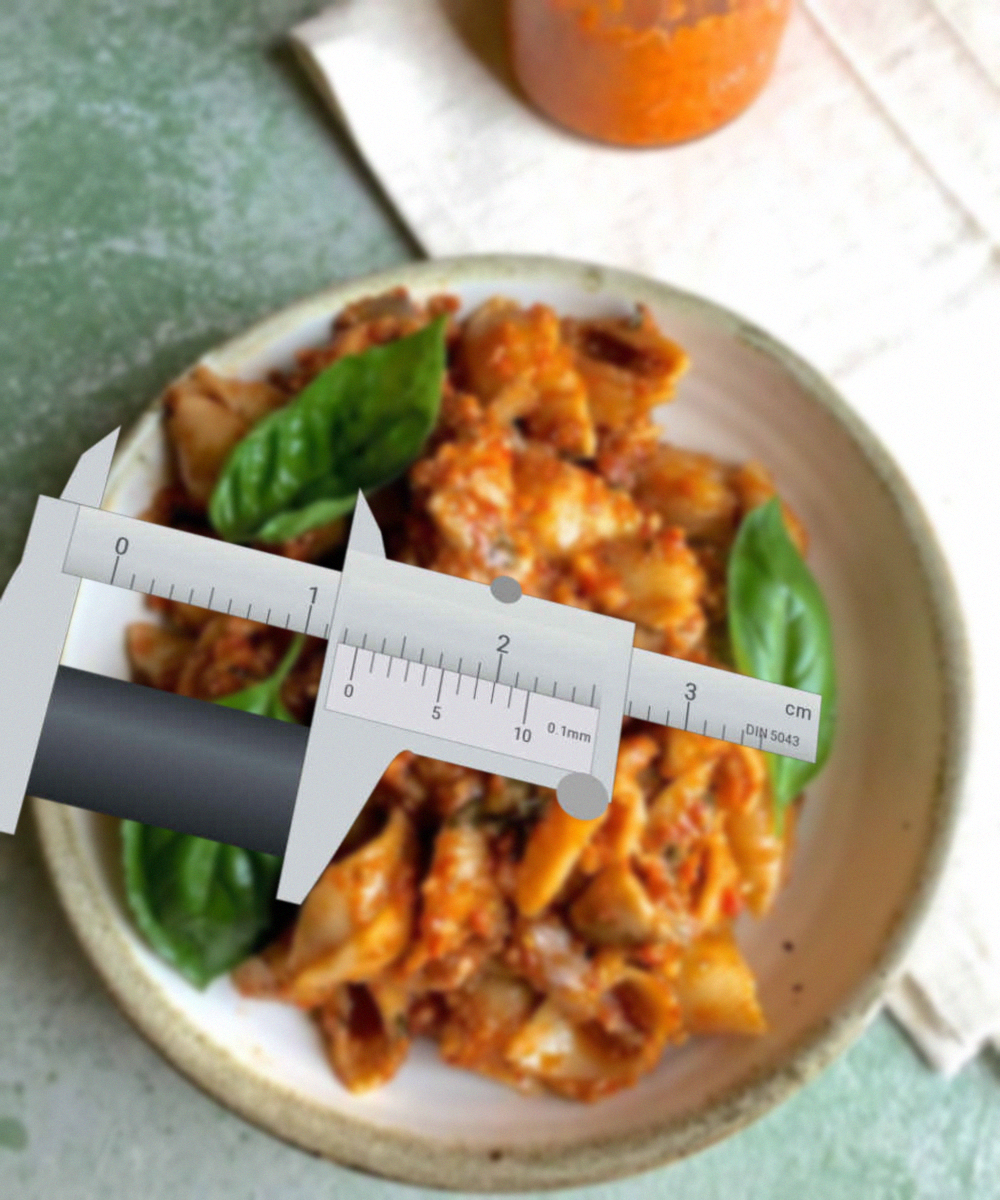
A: 12.7mm
